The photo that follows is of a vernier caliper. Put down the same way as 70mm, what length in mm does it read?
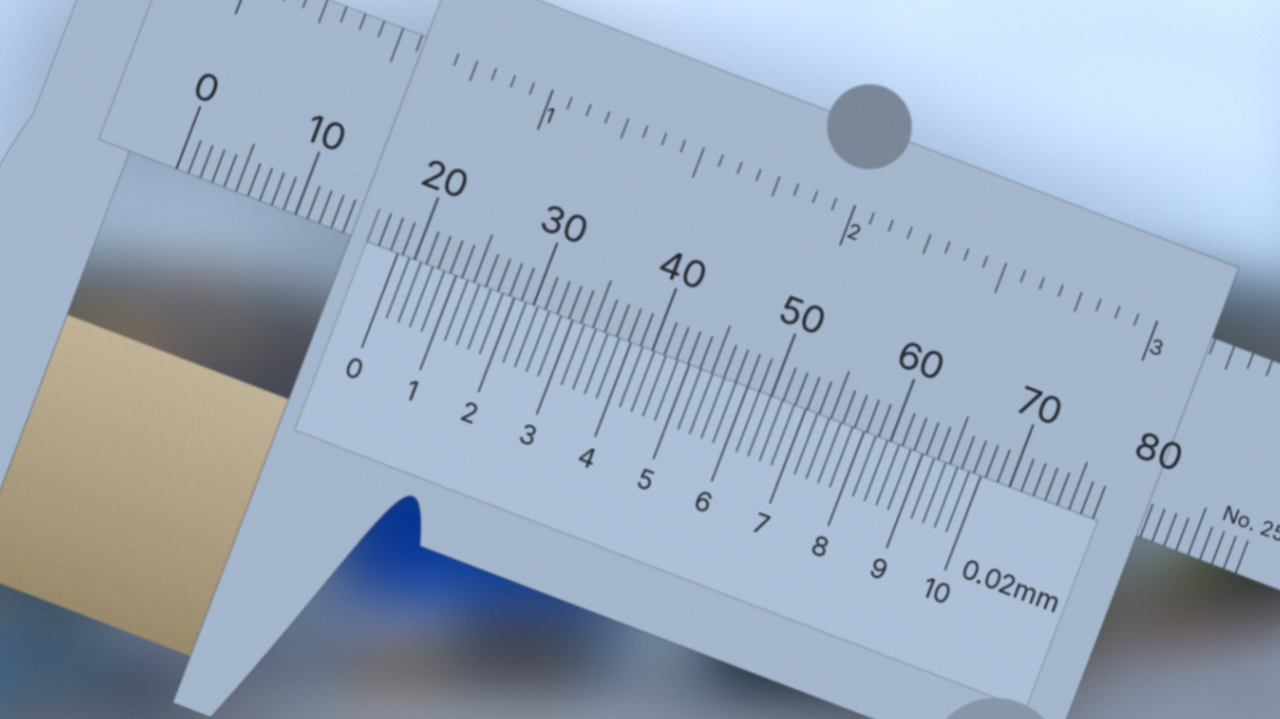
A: 18.6mm
